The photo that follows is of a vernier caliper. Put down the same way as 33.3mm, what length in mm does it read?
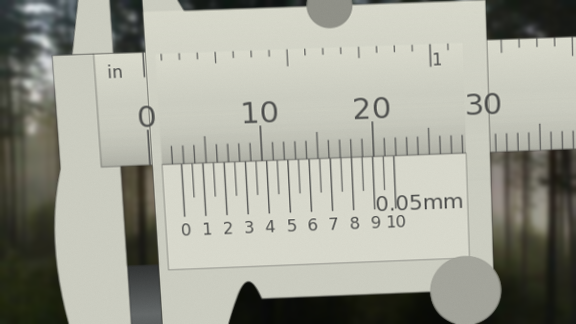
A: 2.8mm
